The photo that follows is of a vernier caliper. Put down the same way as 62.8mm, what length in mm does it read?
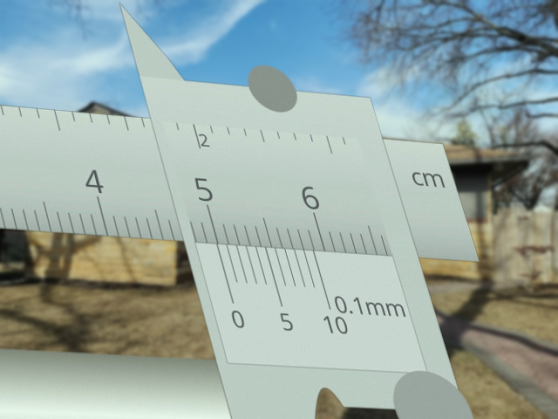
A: 49.9mm
